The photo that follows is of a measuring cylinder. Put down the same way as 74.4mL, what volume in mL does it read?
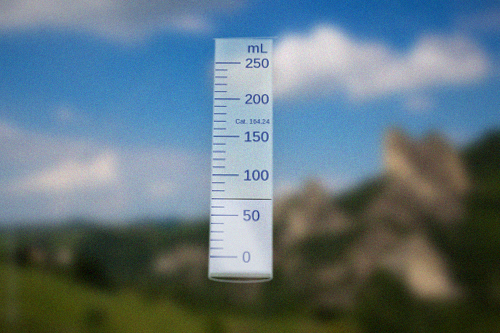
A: 70mL
